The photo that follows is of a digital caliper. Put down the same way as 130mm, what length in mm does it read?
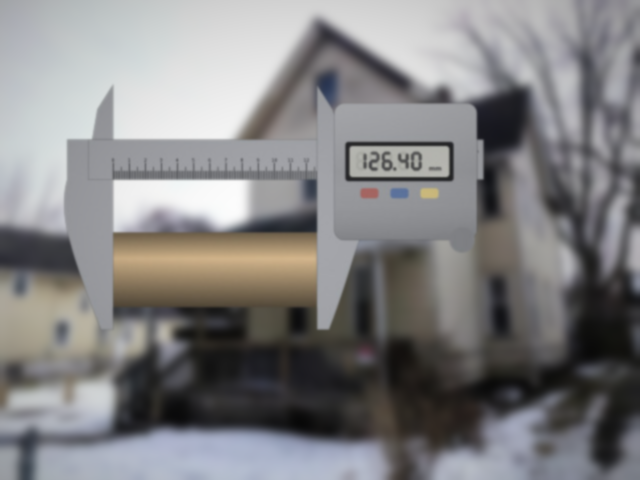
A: 126.40mm
